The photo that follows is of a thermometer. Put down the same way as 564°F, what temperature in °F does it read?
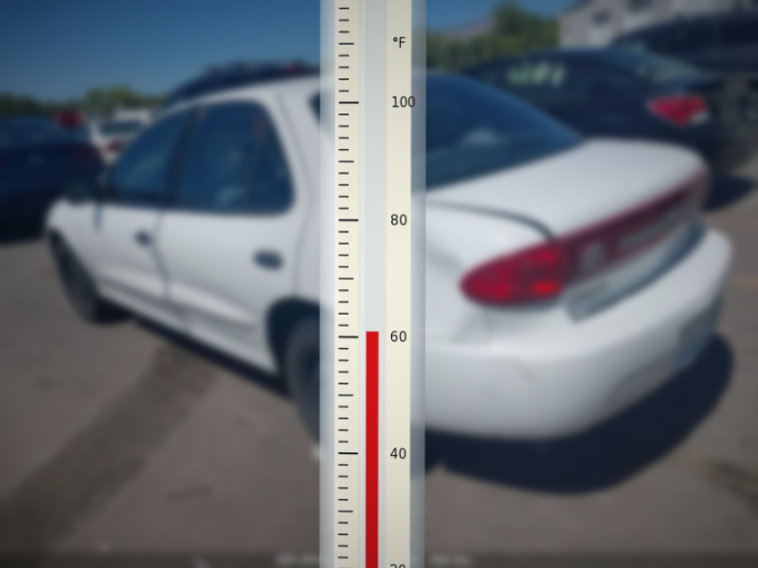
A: 61°F
